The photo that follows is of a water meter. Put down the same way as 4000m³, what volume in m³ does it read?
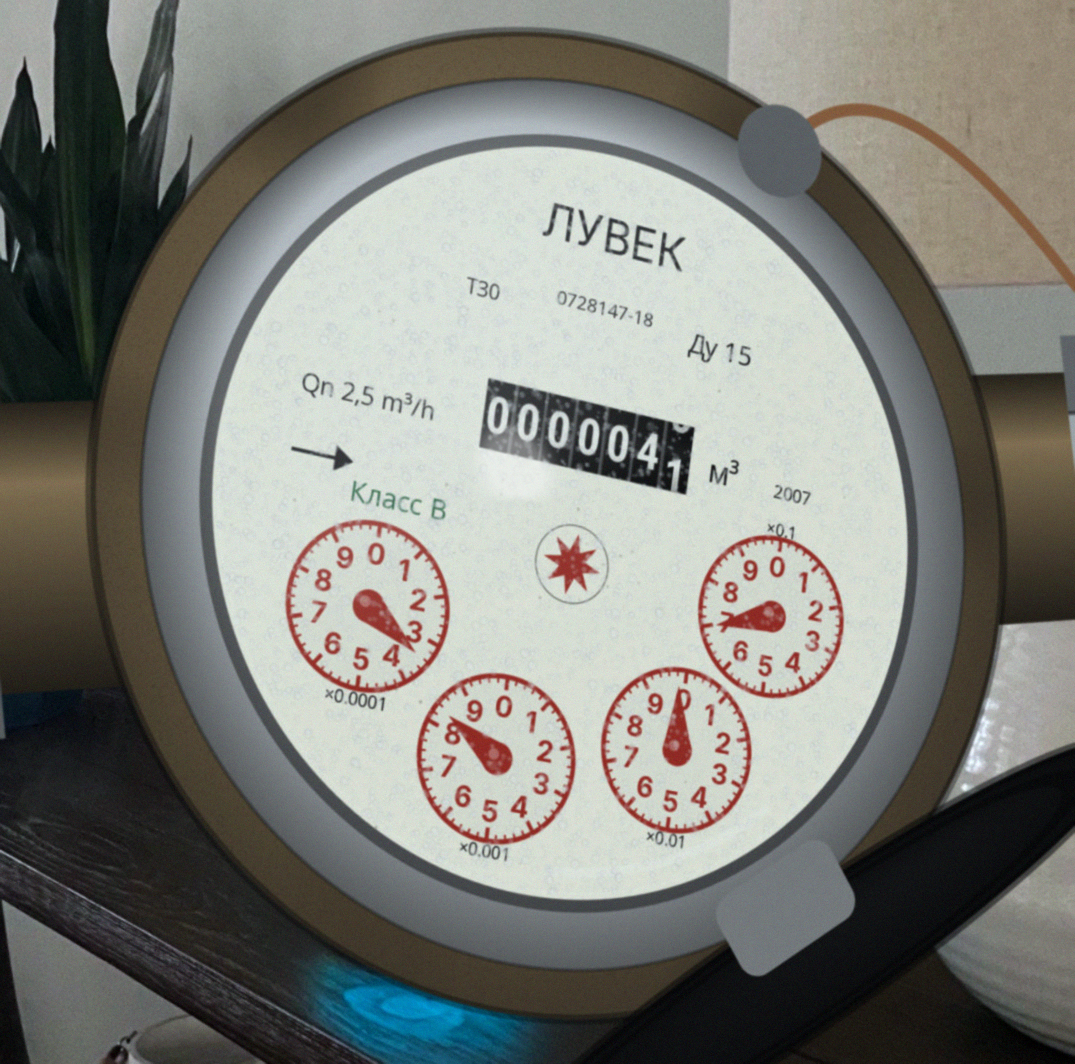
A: 40.6983m³
